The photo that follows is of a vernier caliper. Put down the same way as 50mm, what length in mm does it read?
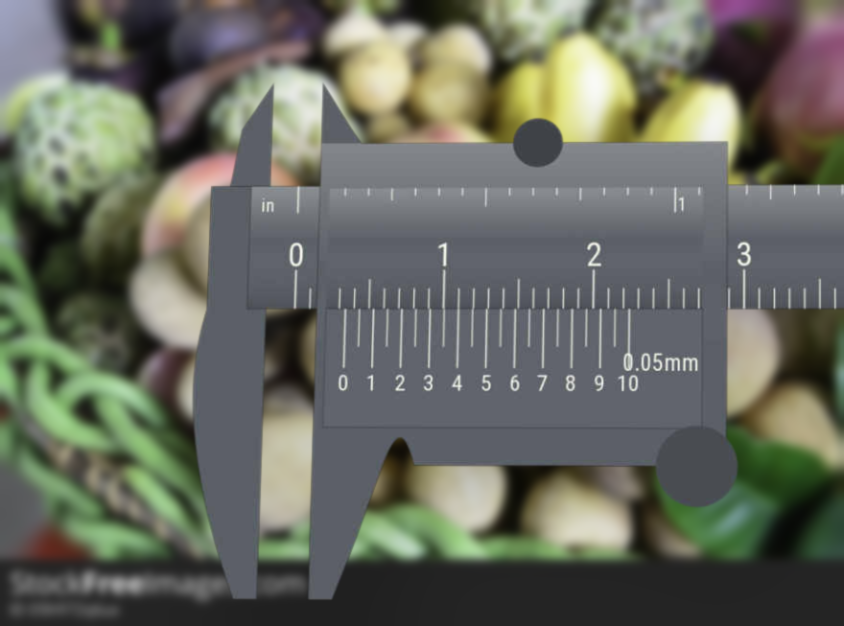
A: 3.4mm
